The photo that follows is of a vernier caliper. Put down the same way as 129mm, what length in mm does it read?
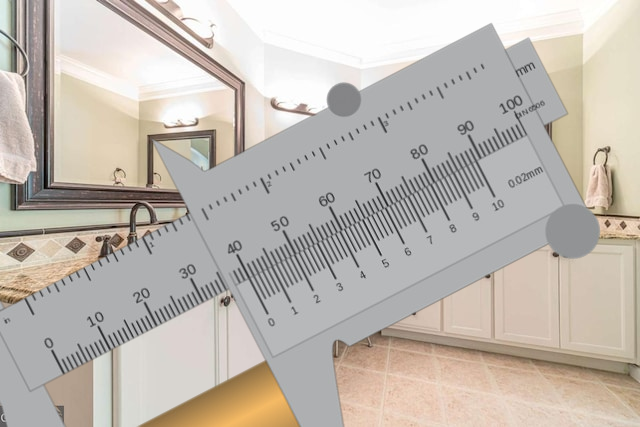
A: 40.0mm
